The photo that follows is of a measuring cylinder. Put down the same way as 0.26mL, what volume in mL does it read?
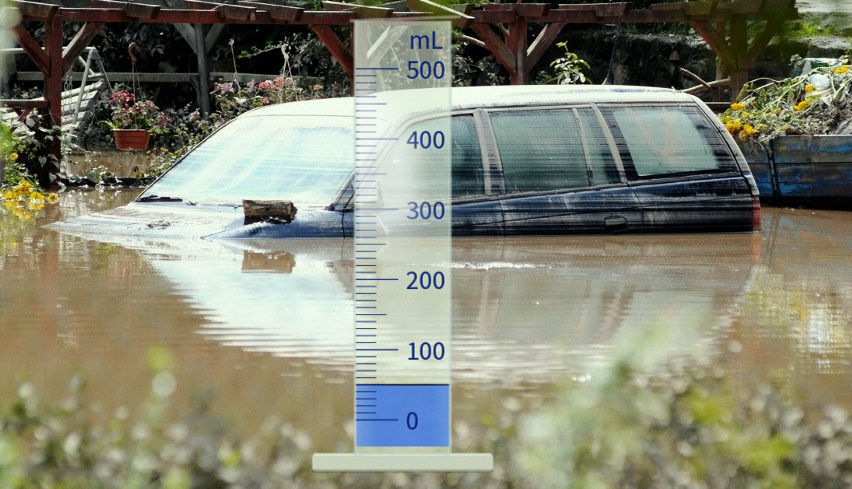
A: 50mL
